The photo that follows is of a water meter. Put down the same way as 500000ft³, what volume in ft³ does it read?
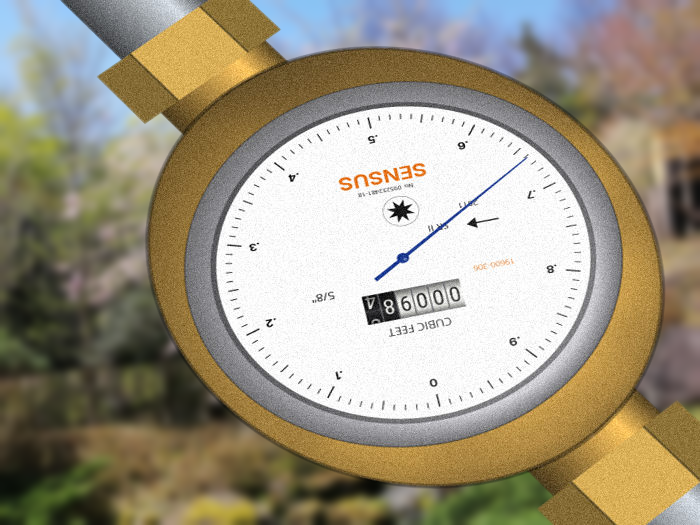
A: 983.66ft³
